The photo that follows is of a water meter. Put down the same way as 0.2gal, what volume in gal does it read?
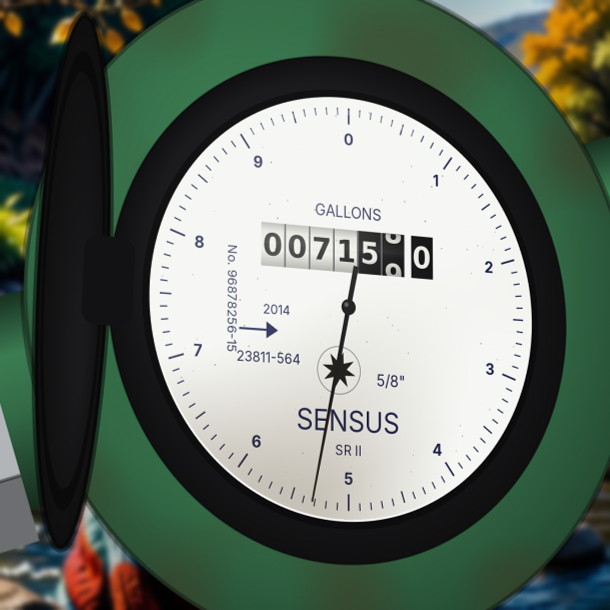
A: 71585.3gal
